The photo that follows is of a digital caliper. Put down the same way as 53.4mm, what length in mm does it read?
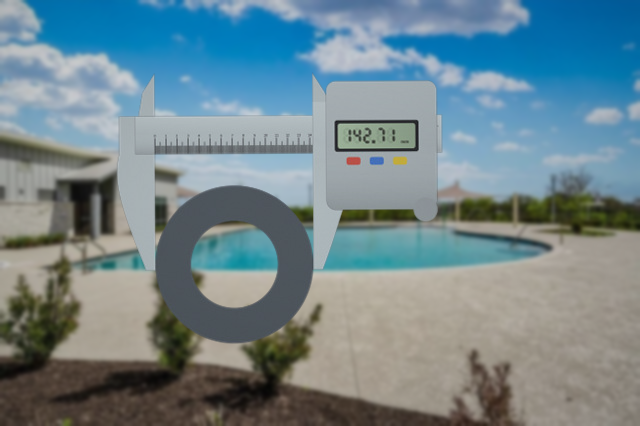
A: 142.71mm
